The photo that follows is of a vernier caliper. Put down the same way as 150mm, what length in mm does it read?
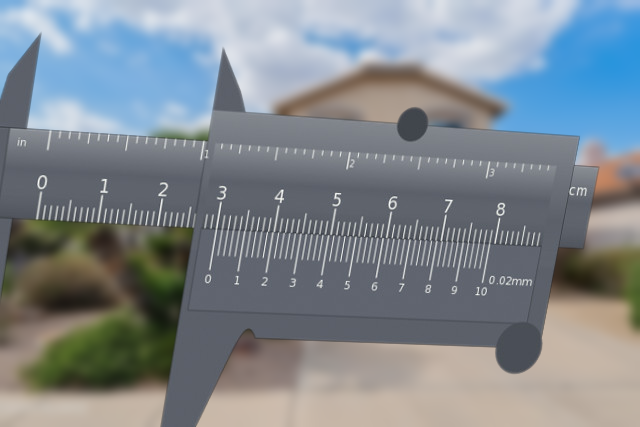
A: 30.0mm
